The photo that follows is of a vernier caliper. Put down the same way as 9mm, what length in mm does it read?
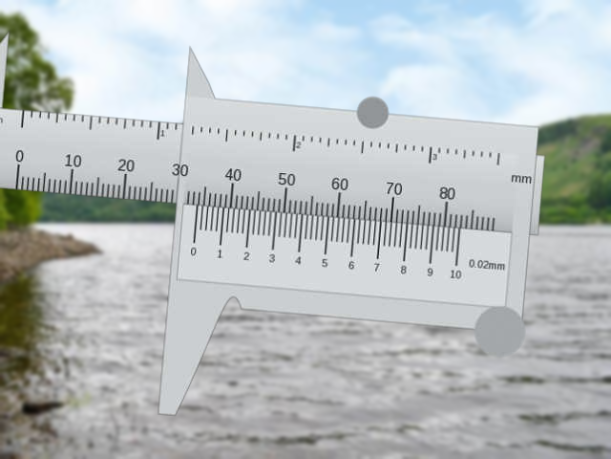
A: 33.8mm
